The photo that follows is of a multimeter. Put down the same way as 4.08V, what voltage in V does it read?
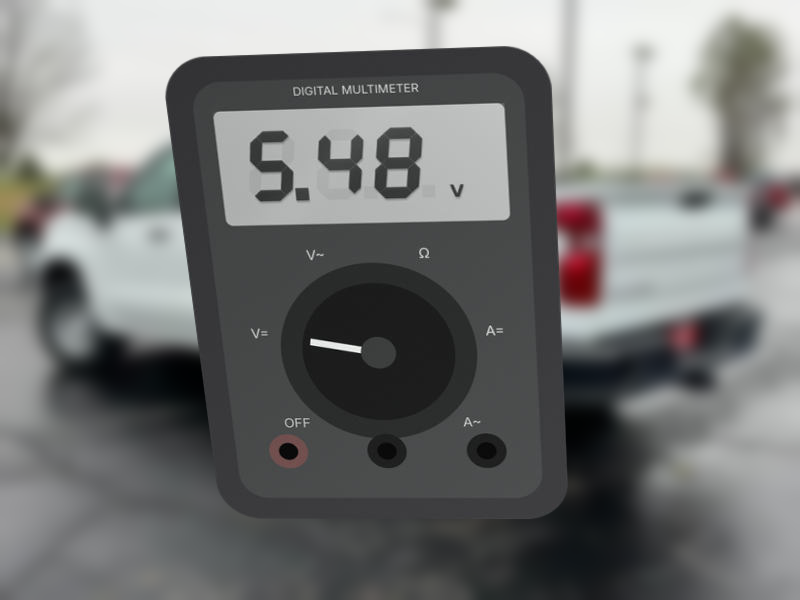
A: 5.48V
